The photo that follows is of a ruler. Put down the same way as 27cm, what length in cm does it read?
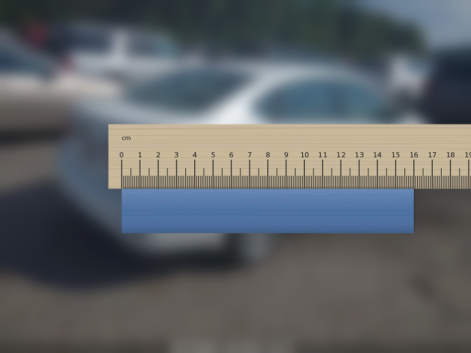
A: 16cm
